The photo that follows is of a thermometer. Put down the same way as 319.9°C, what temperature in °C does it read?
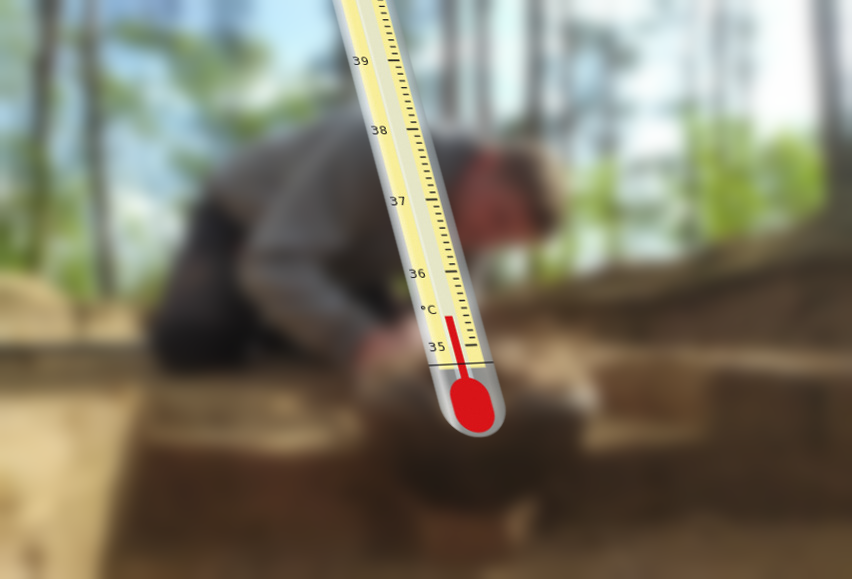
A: 35.4°C
